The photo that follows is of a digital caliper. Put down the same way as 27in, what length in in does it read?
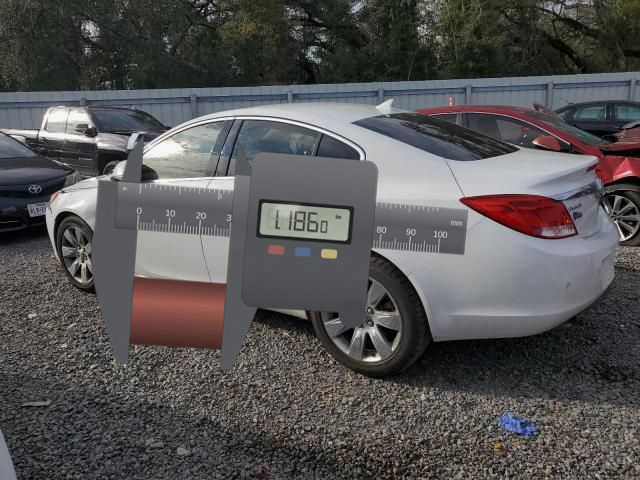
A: 1.1860in
